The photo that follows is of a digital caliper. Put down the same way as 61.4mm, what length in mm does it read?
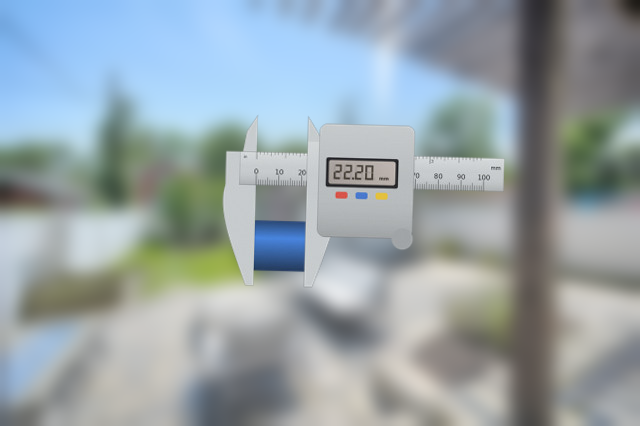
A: 22.20mm
